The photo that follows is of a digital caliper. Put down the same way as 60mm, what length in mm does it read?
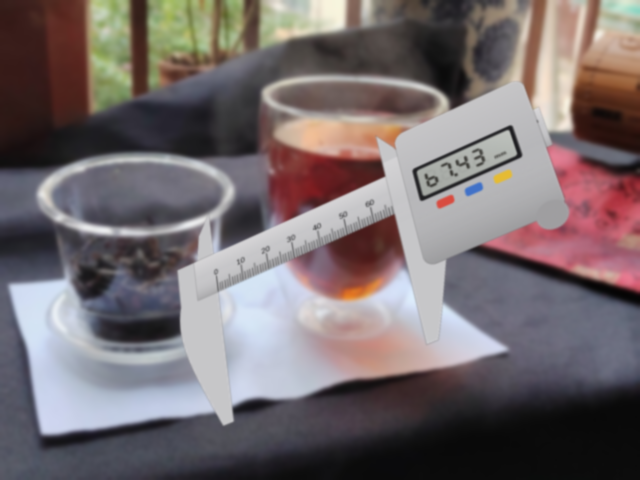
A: 67.43mm
